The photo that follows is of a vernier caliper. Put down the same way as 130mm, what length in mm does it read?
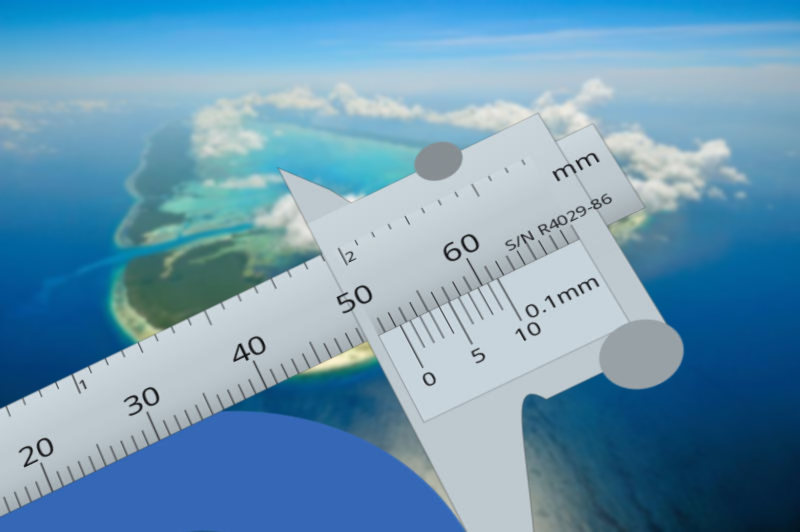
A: 52.4mm
